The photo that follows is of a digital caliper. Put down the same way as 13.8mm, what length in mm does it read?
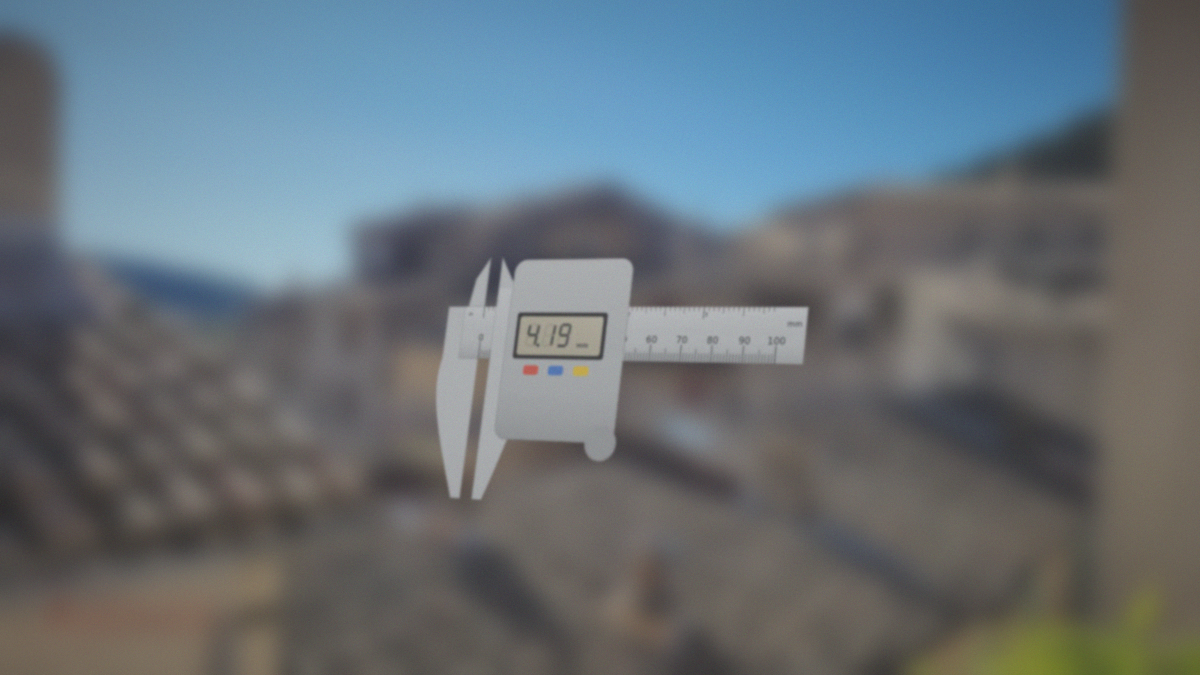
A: 4.19mm
